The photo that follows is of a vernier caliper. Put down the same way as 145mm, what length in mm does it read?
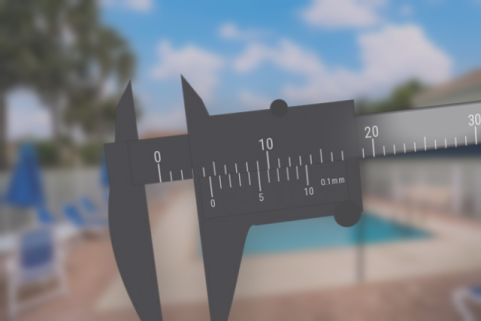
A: 4.5mm
